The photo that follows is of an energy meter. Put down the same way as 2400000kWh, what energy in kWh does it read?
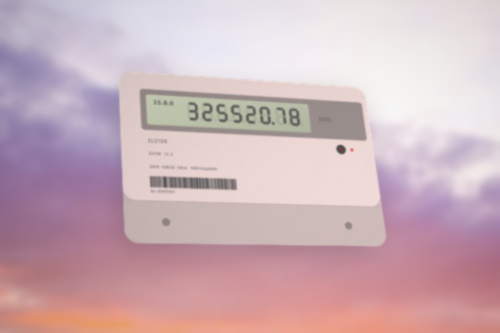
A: 325520.78kWh
